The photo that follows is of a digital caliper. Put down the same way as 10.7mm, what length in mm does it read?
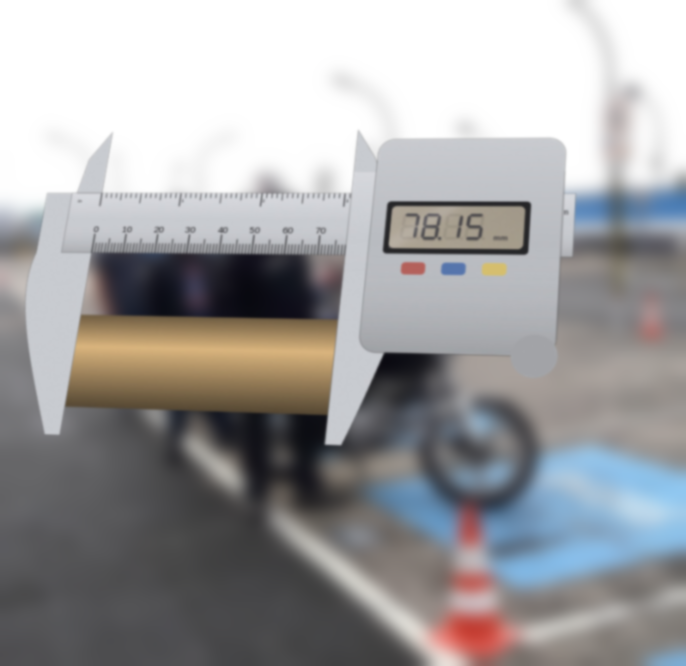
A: 78.15mm
